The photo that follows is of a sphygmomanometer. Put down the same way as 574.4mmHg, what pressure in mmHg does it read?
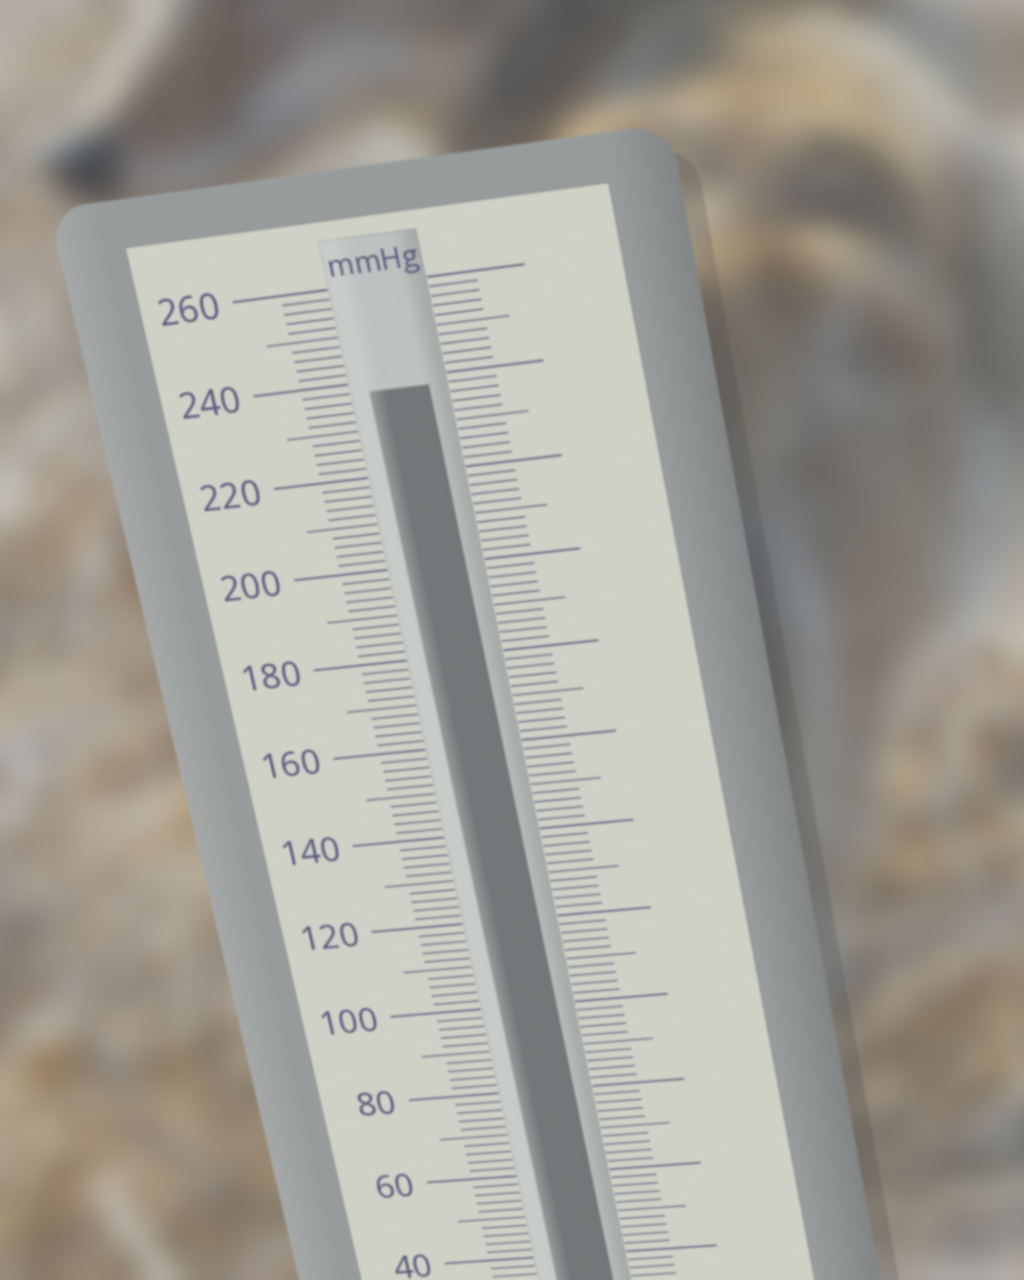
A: 238mmHg
